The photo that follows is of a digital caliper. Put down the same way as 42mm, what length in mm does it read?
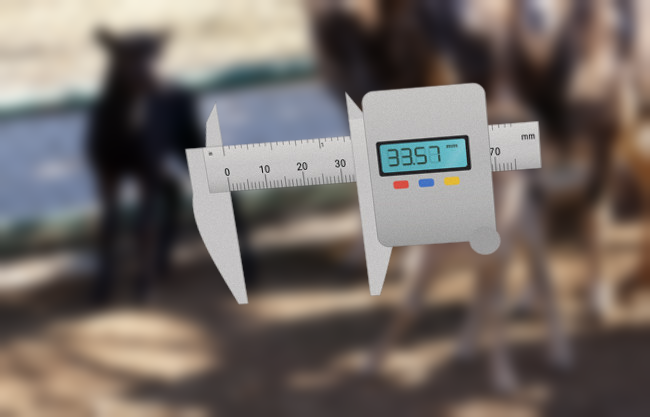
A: 33.57mm
